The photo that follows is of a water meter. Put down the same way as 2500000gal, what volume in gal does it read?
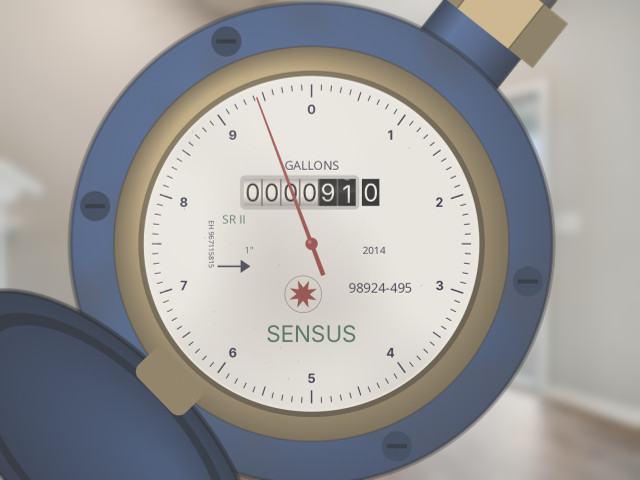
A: 909.4gal
